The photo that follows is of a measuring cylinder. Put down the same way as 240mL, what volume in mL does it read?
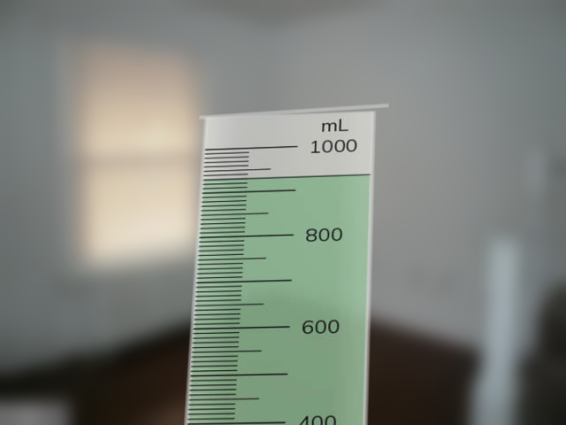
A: 930mL
